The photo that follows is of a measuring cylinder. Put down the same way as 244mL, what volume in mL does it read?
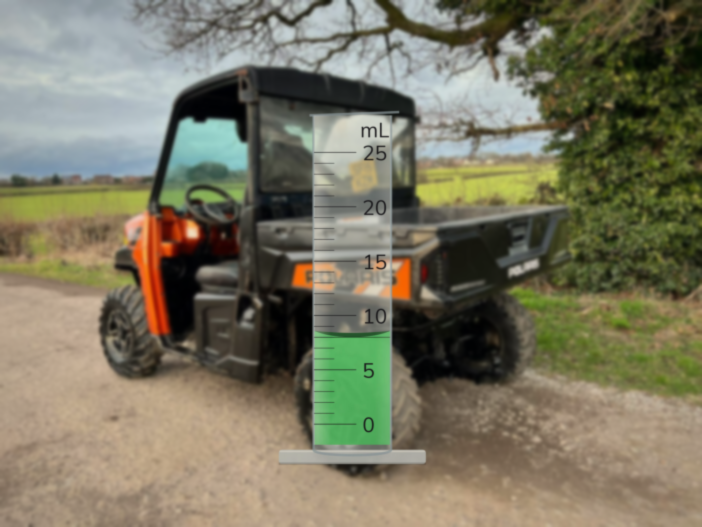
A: 8mL
